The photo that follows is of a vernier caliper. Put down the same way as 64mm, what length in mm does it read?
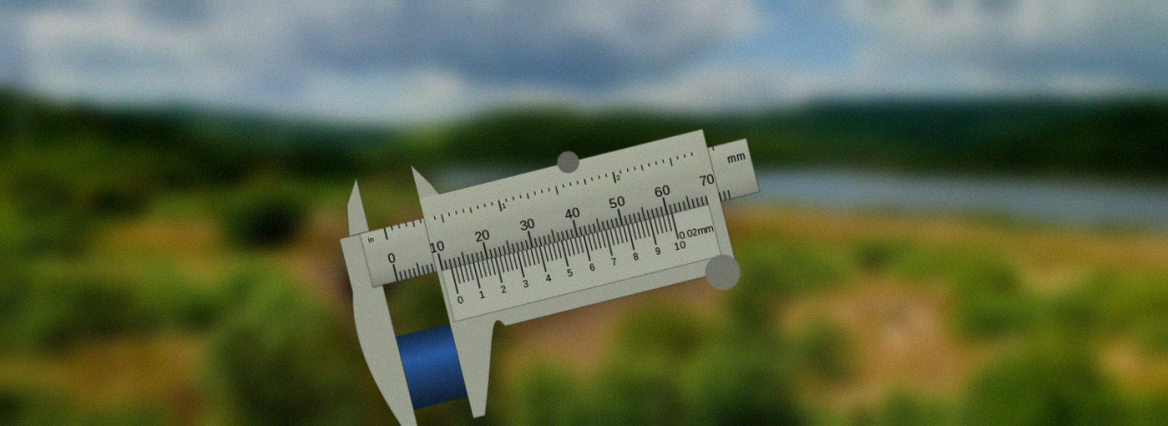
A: 12.0mm
